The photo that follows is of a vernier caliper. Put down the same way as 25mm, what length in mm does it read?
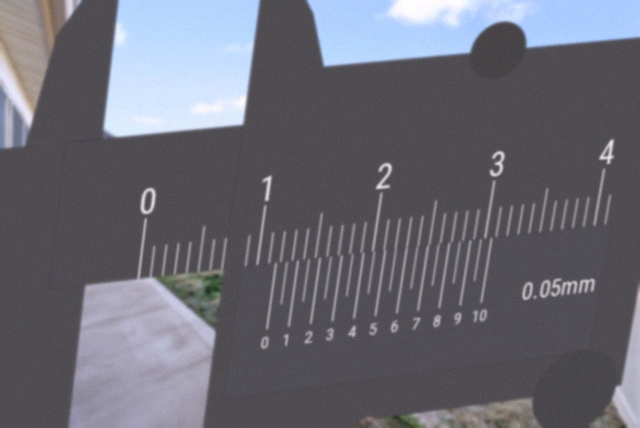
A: 11.6mm
